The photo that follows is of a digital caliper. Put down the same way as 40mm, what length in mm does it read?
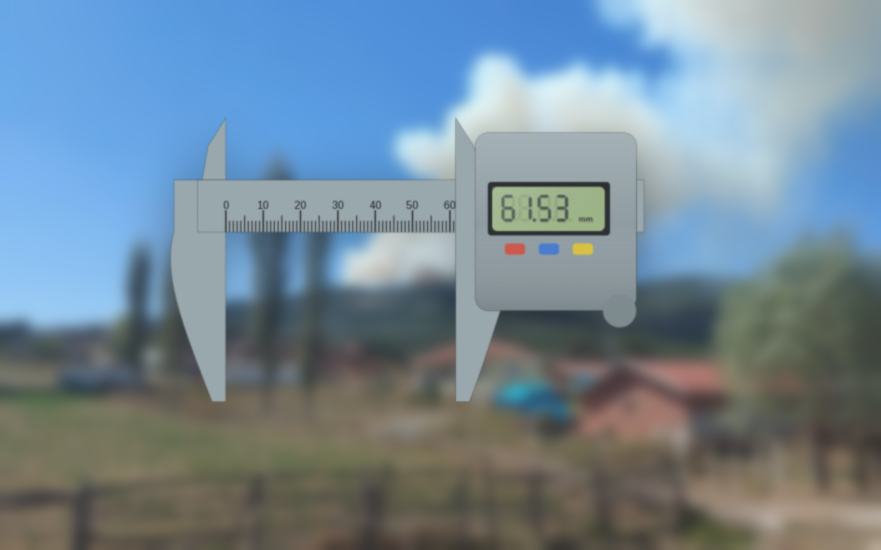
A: 61.53mm
